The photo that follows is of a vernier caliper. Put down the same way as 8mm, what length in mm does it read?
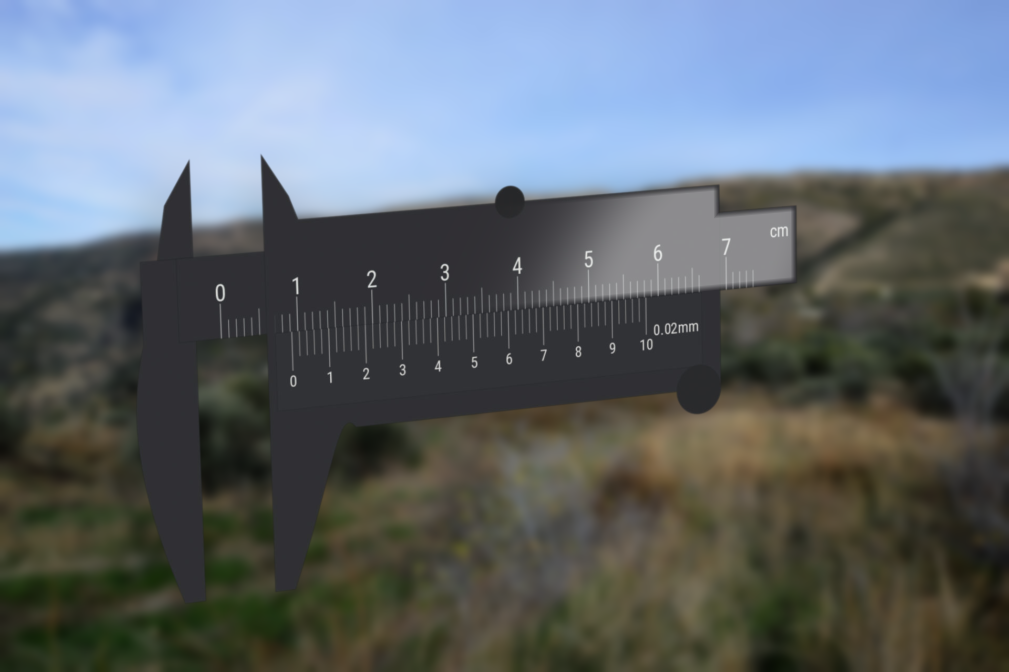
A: 9.2mm
